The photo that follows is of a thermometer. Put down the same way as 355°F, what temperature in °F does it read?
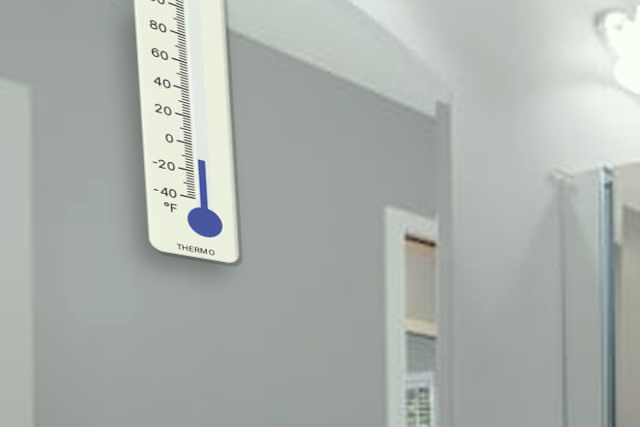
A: -10°F
